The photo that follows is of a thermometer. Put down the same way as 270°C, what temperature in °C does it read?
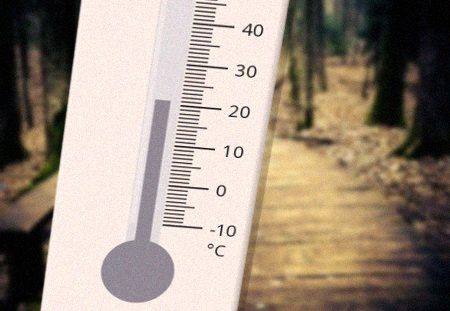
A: 21°C
